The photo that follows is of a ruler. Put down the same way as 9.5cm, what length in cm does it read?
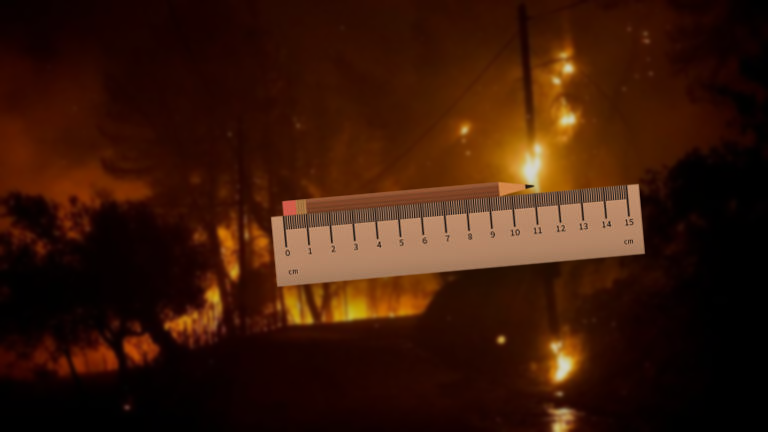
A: 11cm
